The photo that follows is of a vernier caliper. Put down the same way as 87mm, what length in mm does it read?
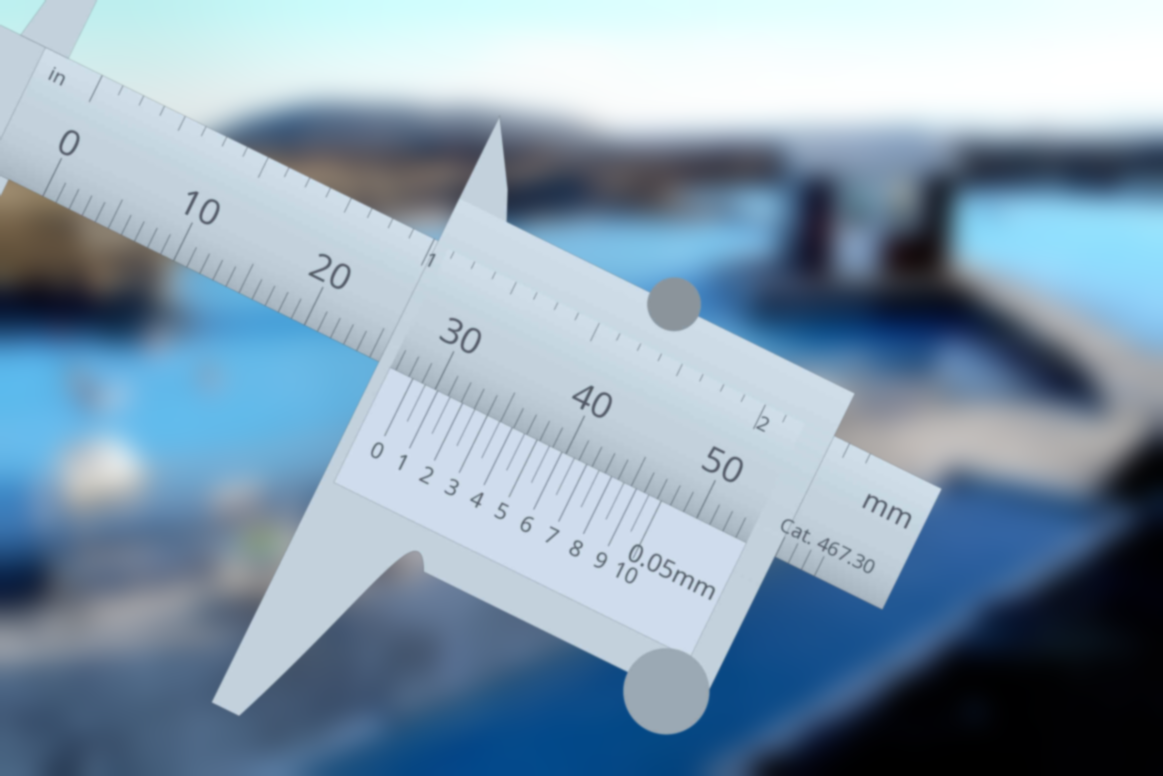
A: 28.3mm
